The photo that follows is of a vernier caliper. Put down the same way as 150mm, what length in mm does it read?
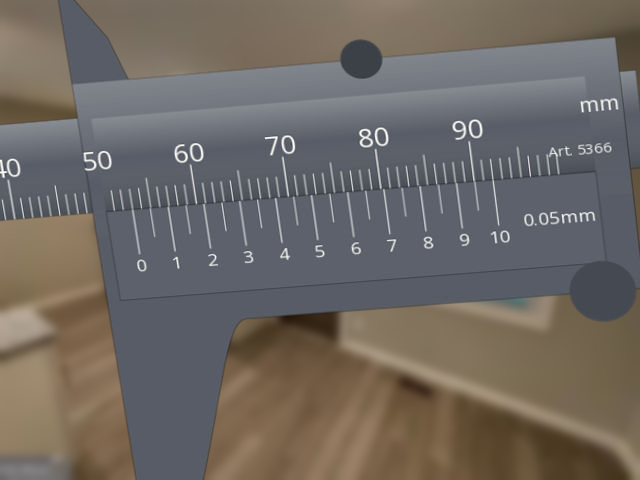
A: 53.0mm
